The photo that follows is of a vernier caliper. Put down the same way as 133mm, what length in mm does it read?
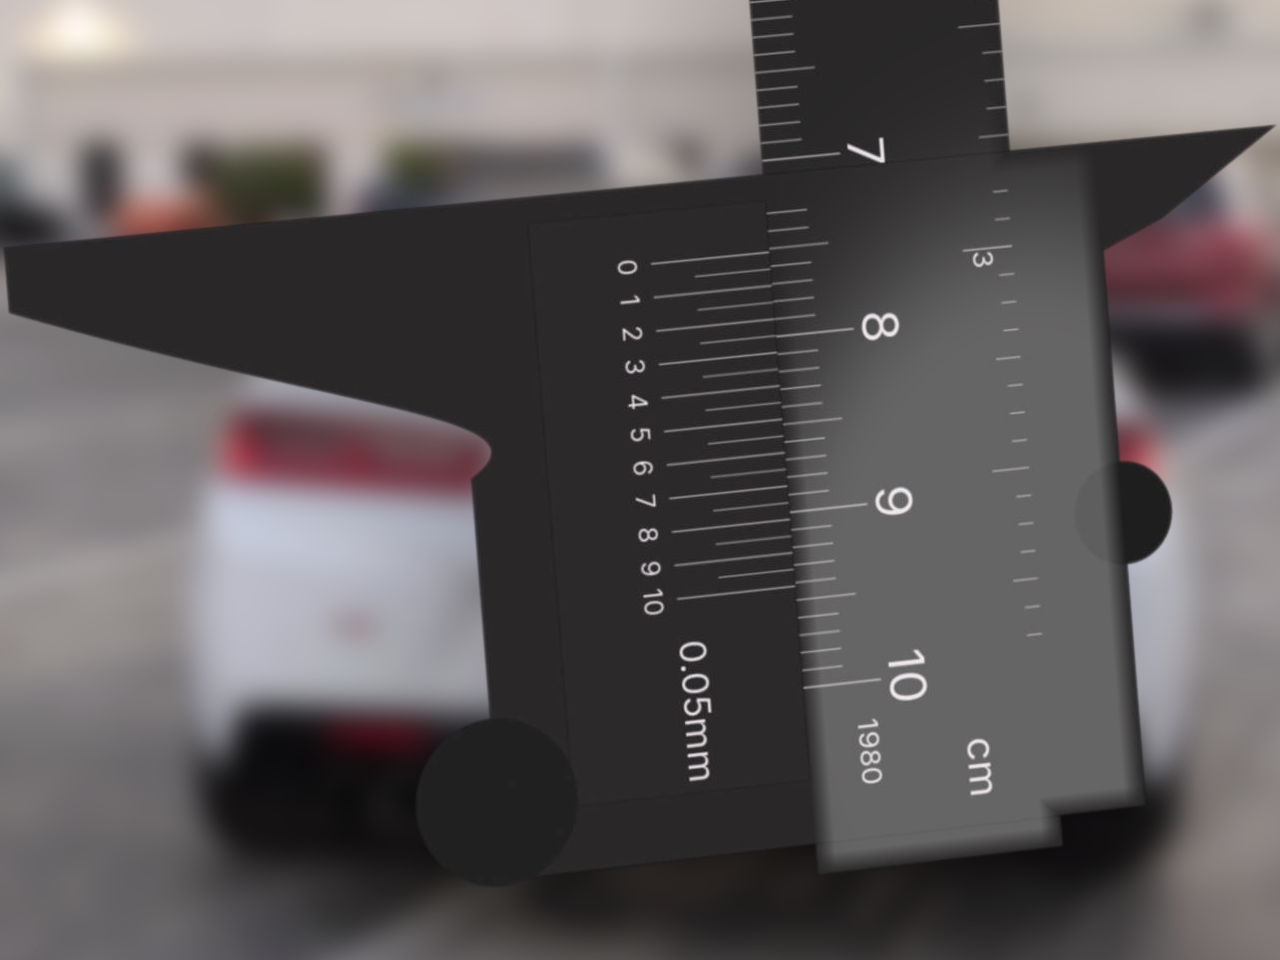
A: 75.2mm
